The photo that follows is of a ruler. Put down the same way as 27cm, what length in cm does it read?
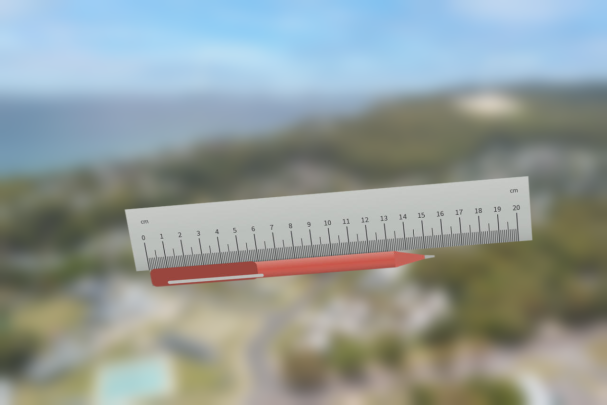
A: 15.5cm
